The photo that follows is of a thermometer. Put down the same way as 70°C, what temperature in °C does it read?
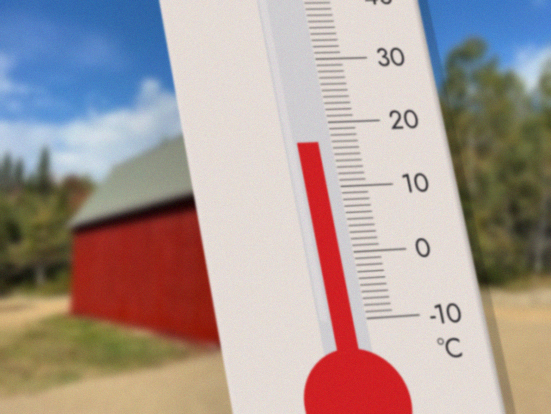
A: 17°C
